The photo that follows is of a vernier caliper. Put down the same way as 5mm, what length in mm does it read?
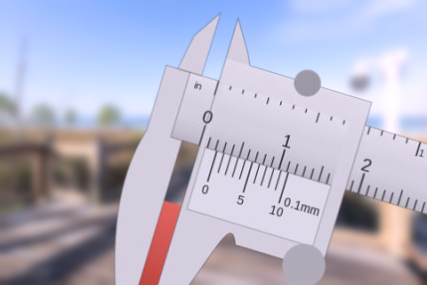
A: 2.2mm
